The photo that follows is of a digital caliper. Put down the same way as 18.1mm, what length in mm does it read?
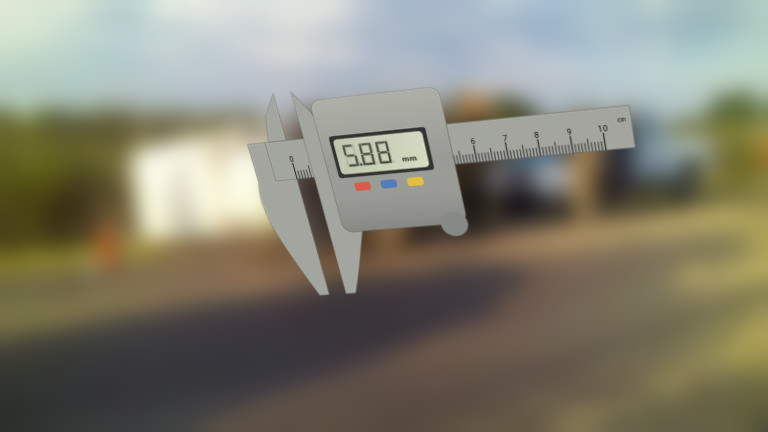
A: 5.88mm
